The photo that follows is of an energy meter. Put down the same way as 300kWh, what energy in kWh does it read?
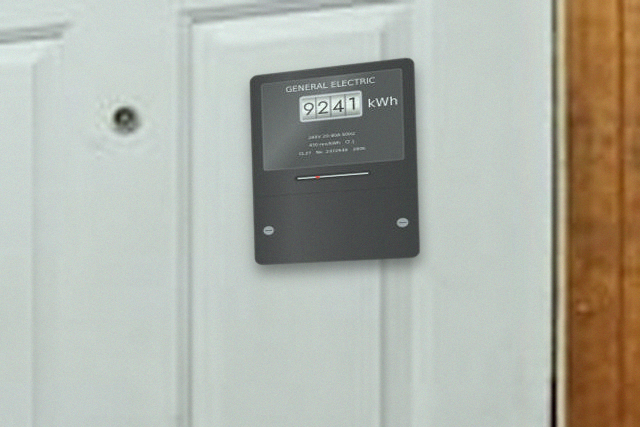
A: 9241kWh
